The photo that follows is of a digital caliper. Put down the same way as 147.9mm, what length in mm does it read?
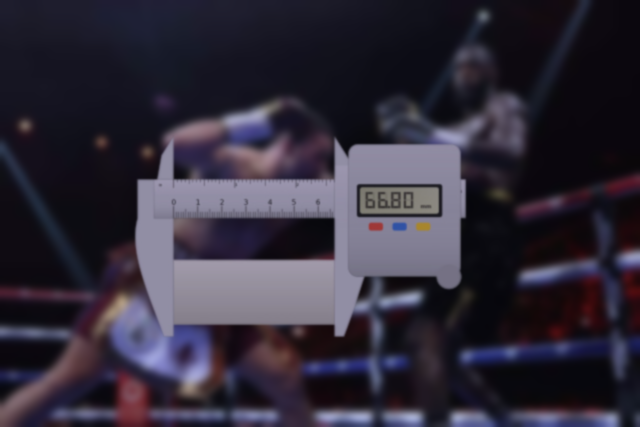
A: 66.80mm
